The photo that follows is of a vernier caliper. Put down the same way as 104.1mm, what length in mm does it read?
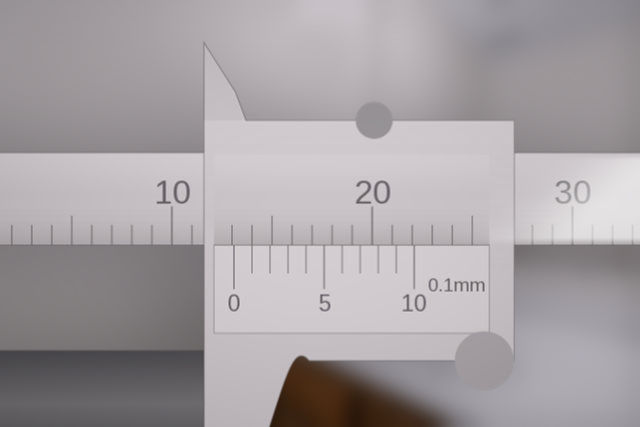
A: 13.1mm
